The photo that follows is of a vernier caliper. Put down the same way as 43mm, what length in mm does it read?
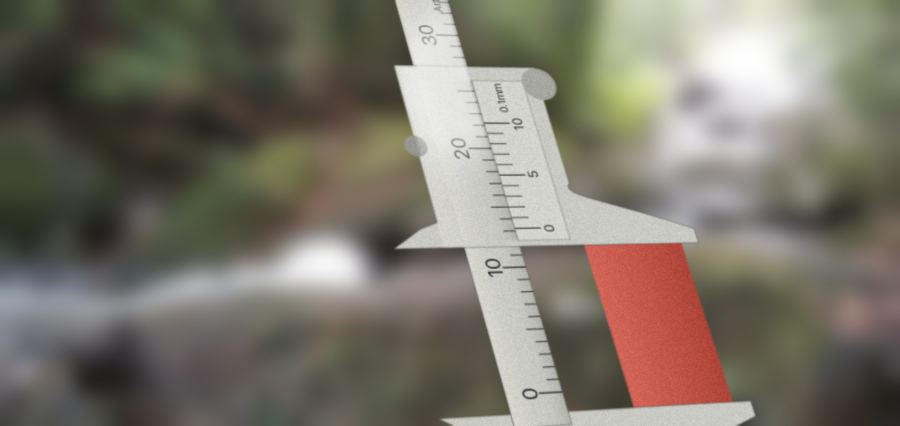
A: 13.2mm
